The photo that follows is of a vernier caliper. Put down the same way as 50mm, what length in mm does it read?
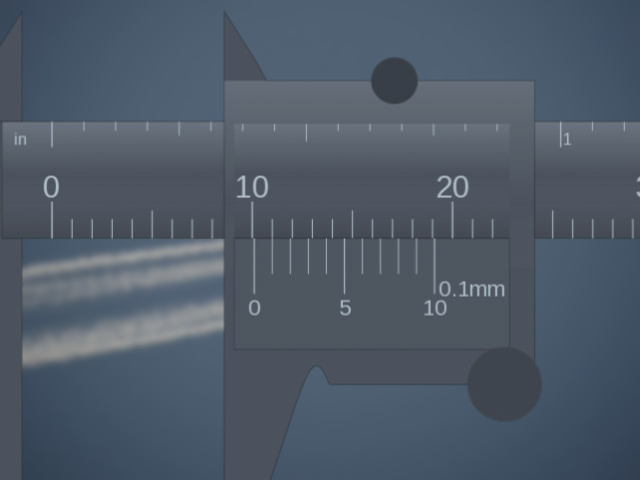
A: 10.1mm
